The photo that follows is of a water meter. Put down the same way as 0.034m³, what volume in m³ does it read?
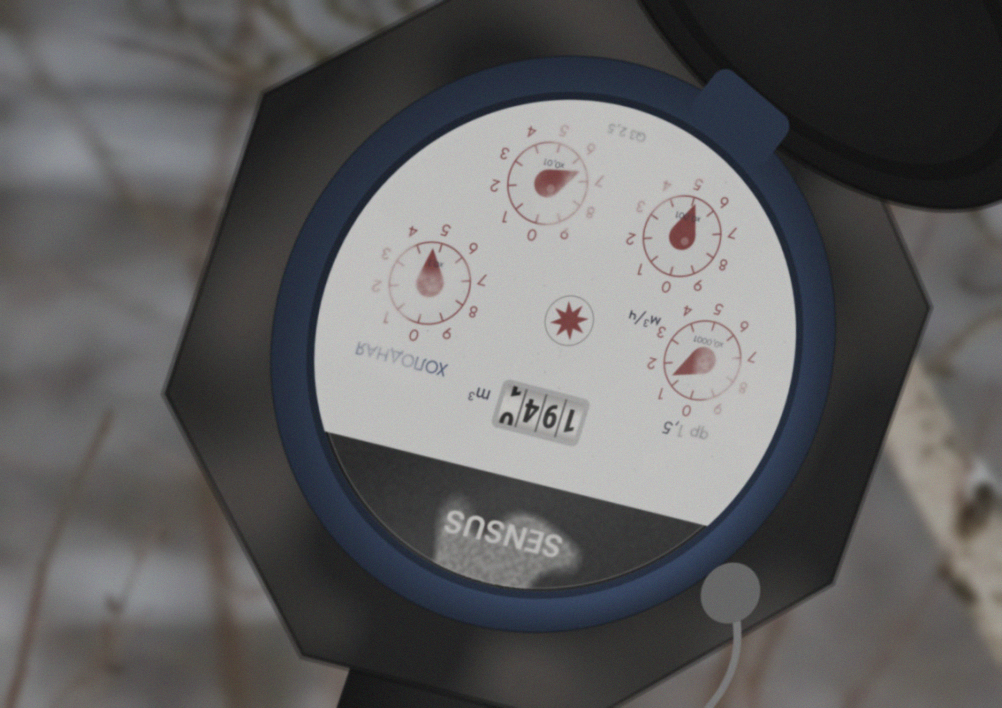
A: 1940.4651m³
